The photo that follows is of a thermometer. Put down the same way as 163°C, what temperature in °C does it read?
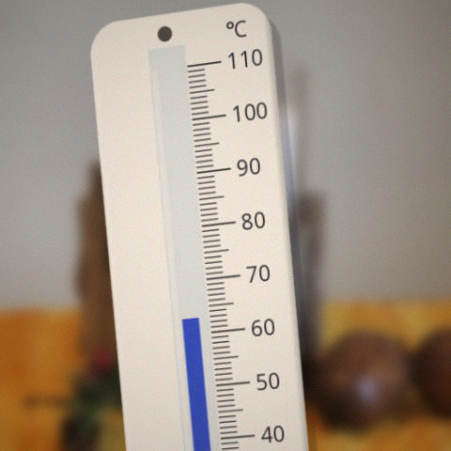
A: 63°C
